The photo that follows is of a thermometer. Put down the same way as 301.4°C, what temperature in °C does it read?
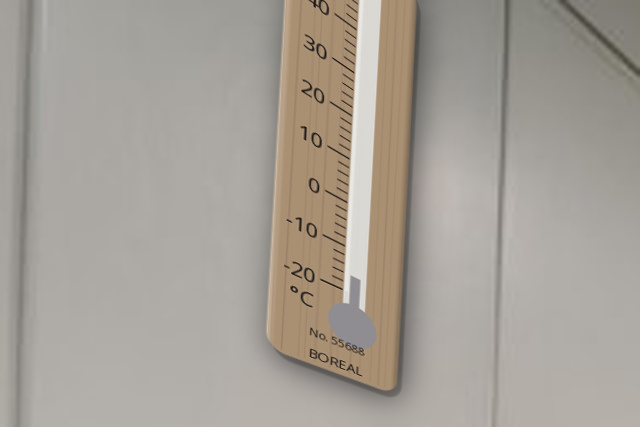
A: -16°C
